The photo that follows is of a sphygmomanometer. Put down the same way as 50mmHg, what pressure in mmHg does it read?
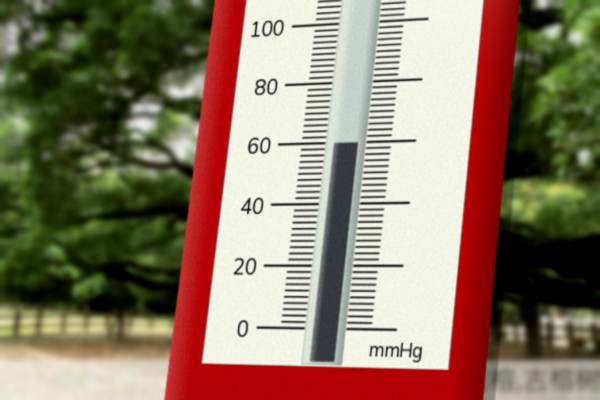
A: 60mmHg
